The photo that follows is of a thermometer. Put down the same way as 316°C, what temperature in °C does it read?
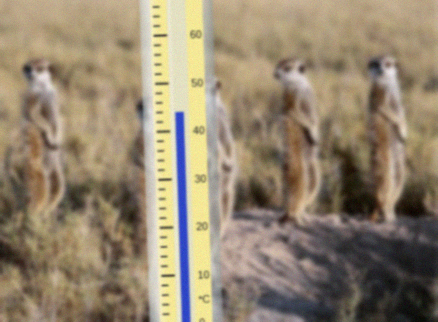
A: 44°C
